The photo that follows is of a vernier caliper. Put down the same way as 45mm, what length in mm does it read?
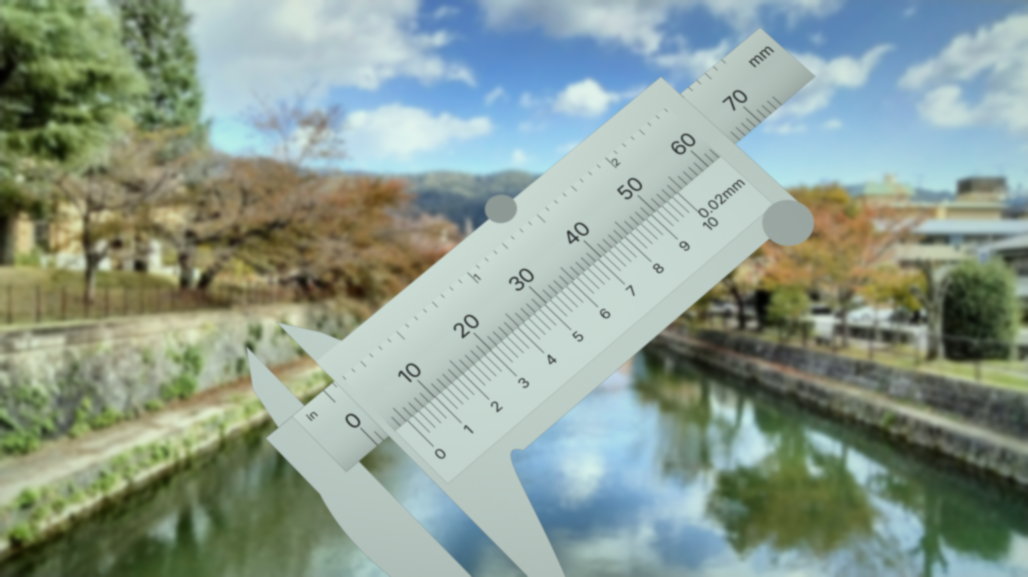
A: 5.2mm
